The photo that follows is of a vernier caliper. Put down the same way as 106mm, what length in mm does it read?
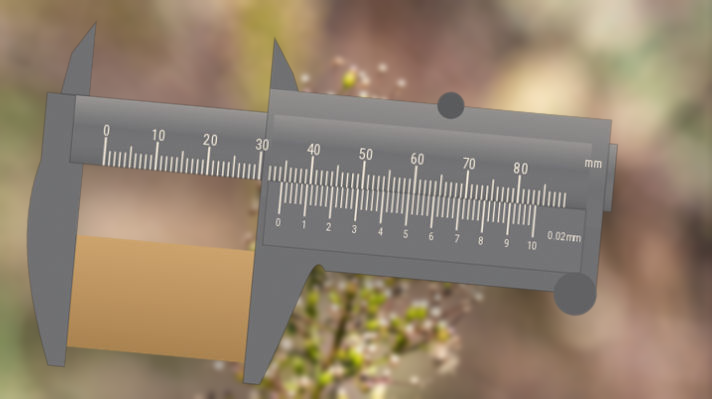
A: 34.5mm
